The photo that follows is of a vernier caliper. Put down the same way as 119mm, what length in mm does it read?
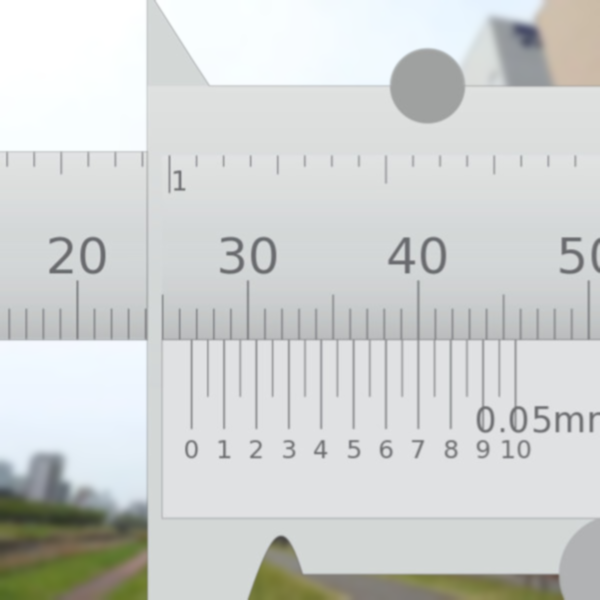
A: 26.7mm
